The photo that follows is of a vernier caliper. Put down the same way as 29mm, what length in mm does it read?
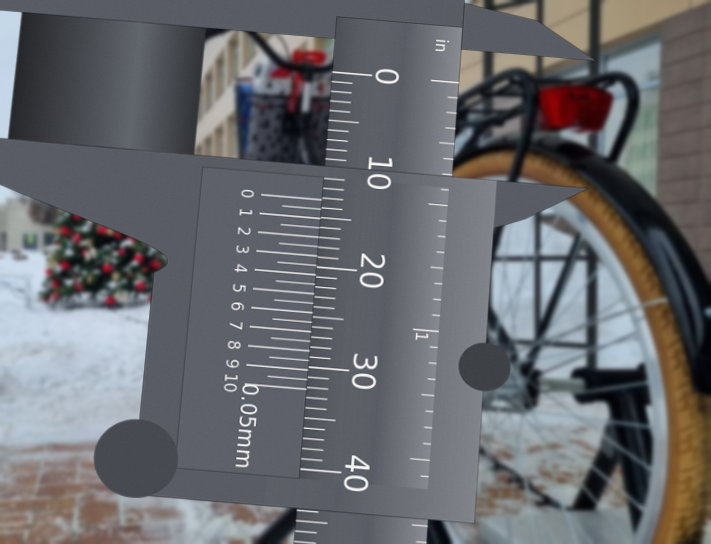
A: 13.2mm
